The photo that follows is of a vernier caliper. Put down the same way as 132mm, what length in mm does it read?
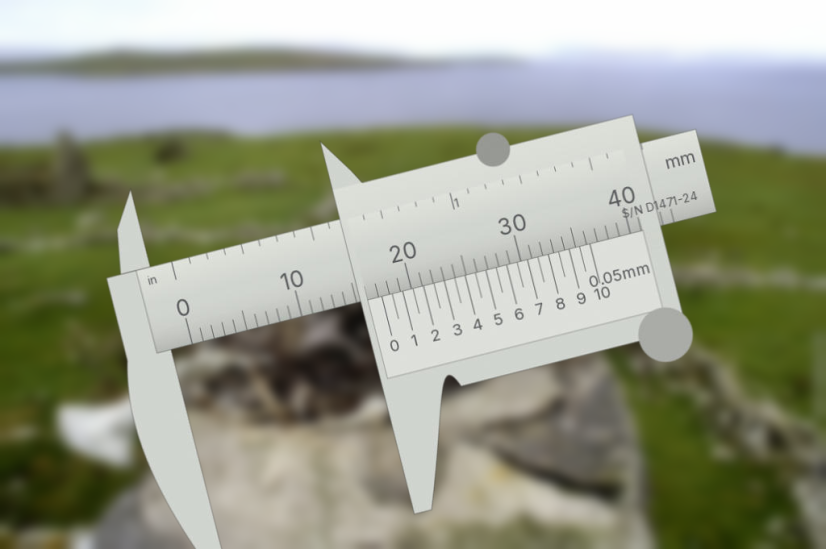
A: 17.3mm
